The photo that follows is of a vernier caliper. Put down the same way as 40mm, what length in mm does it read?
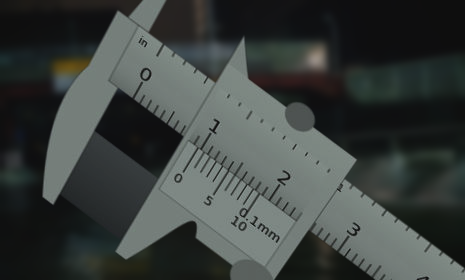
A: 9.6mm
